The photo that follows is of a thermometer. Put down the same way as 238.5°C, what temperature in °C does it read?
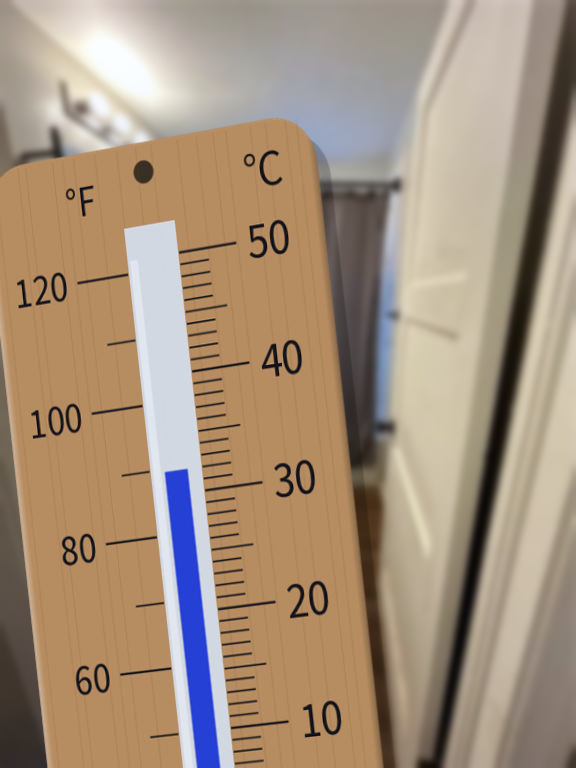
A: 32°C
